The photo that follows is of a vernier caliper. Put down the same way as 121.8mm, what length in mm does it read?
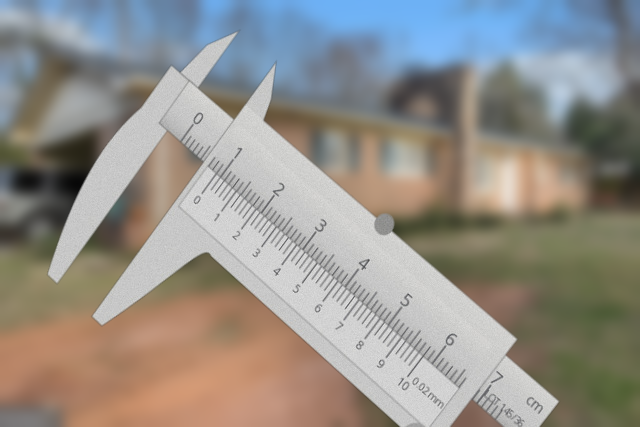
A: 9.0mm
